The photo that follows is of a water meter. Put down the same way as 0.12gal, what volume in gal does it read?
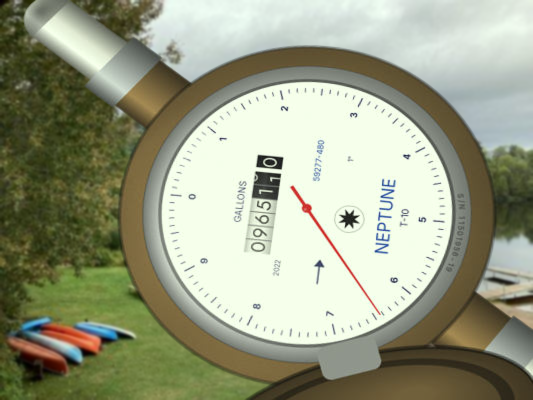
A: 965106.4gal
